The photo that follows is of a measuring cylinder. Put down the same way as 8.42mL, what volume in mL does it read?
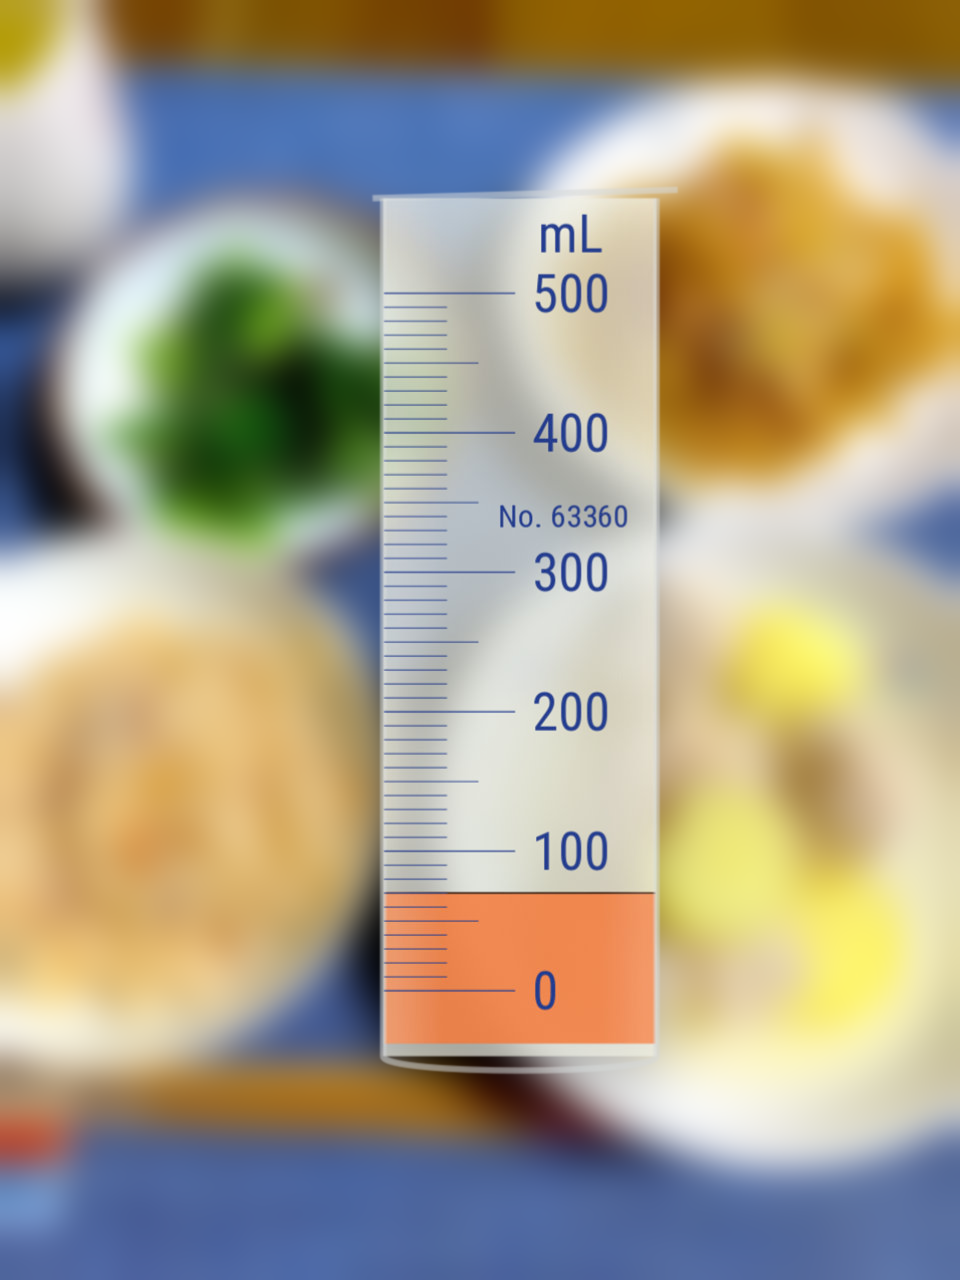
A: 70mL
